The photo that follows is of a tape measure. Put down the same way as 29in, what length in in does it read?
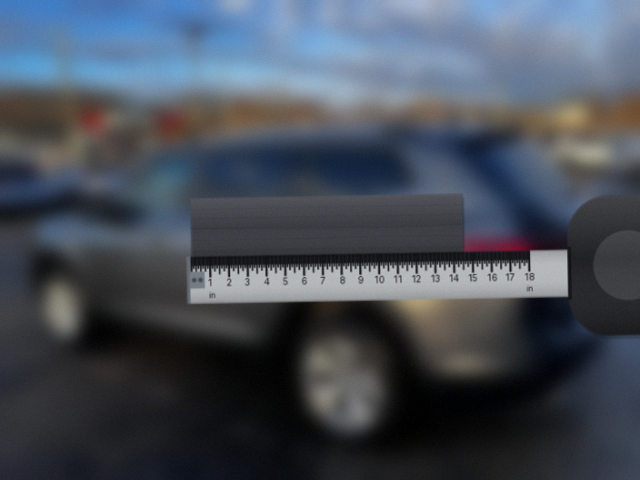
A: 14.5in
